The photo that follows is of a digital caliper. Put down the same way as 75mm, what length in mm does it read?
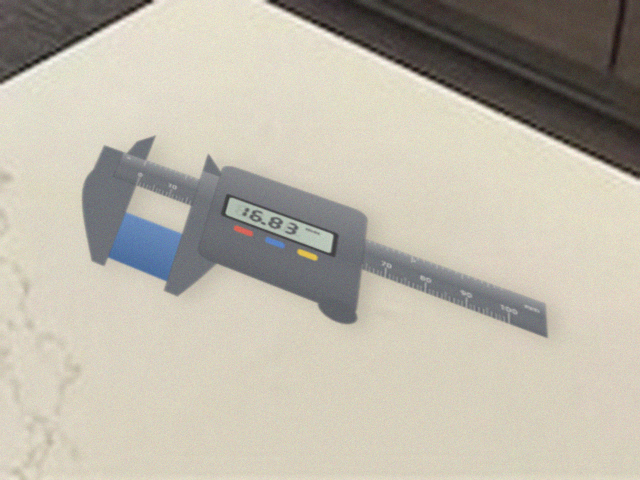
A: 16.83mm
